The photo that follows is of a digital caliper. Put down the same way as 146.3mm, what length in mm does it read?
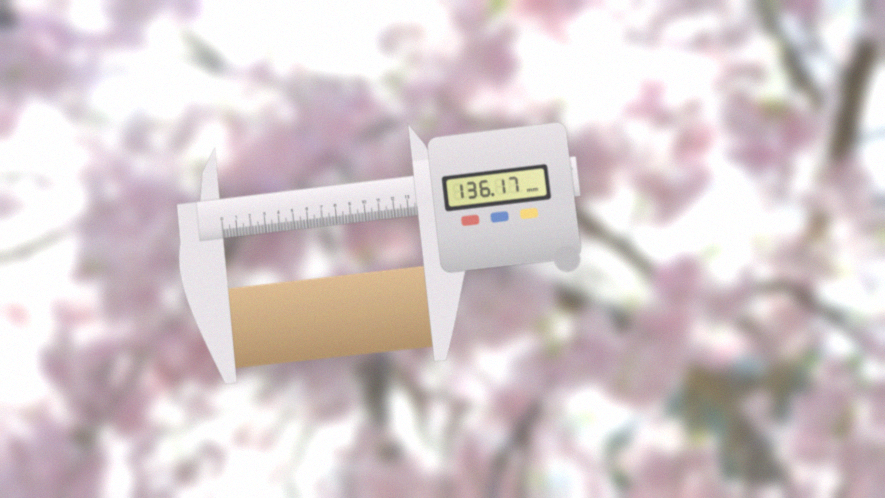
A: 136.17mm
